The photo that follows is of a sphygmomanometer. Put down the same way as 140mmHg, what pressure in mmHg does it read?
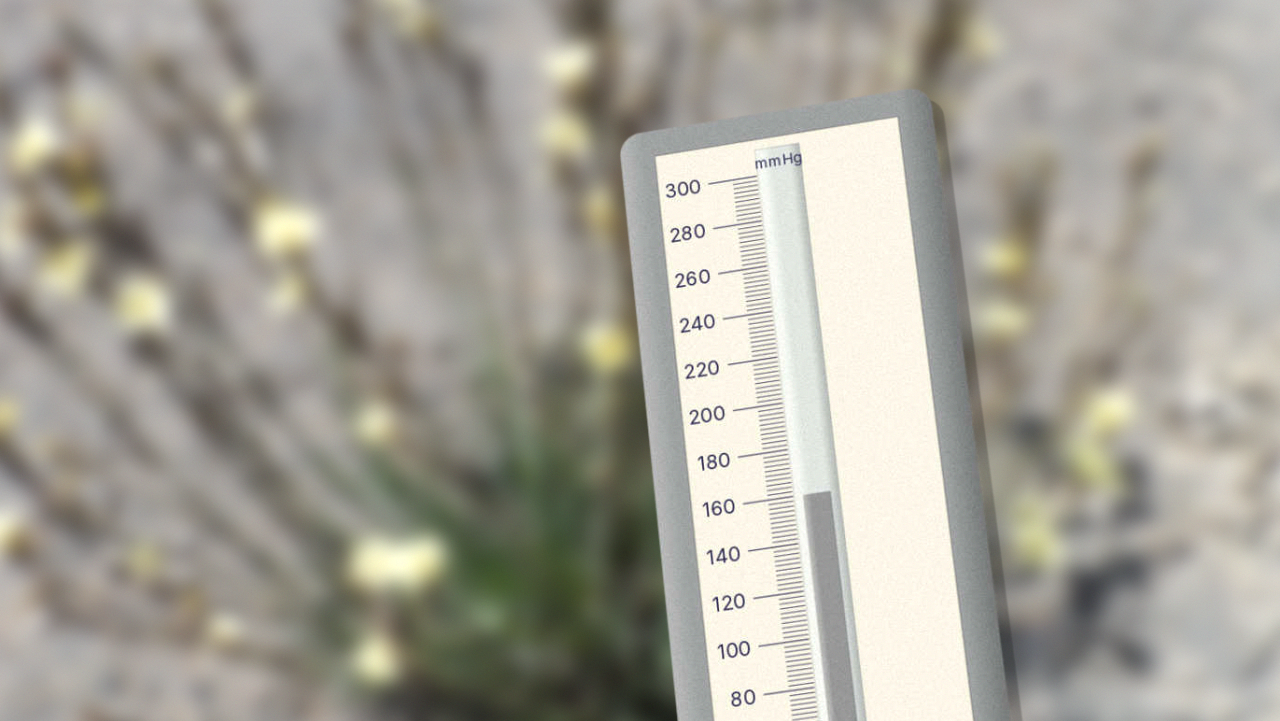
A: 160mmHg
